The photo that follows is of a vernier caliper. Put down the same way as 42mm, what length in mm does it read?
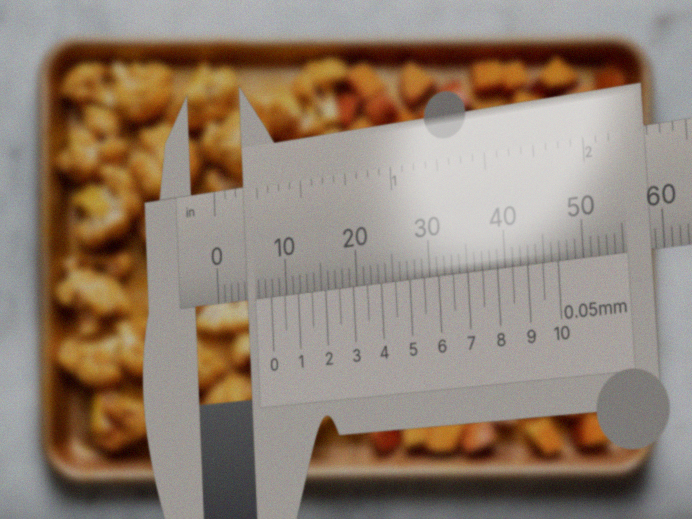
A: 7.8mm
